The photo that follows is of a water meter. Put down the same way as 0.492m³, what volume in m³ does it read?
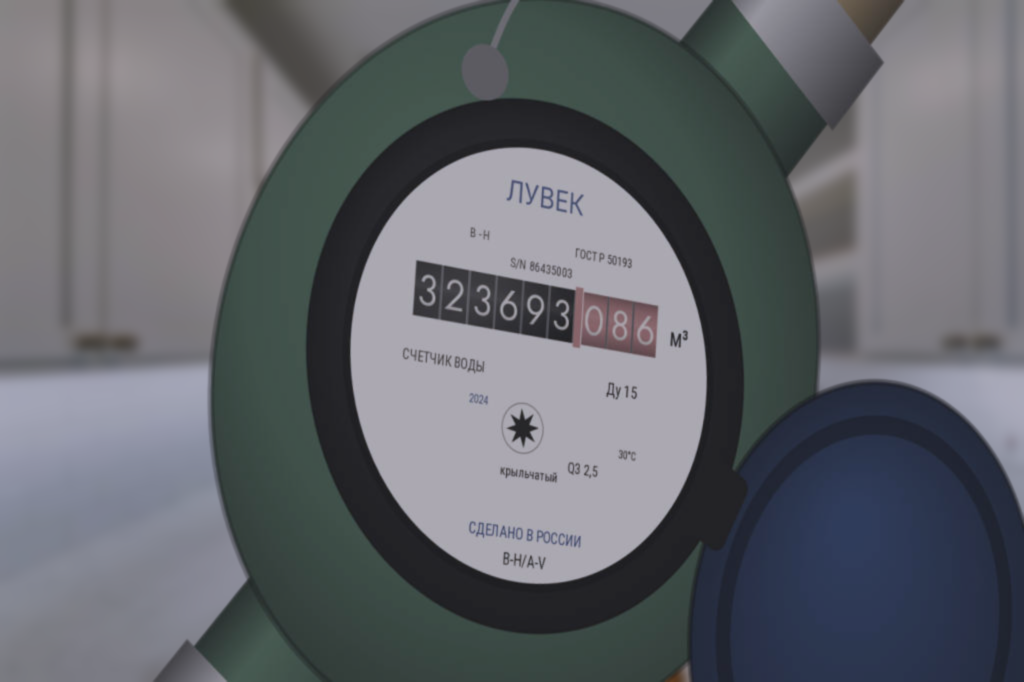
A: 323693.086m³
